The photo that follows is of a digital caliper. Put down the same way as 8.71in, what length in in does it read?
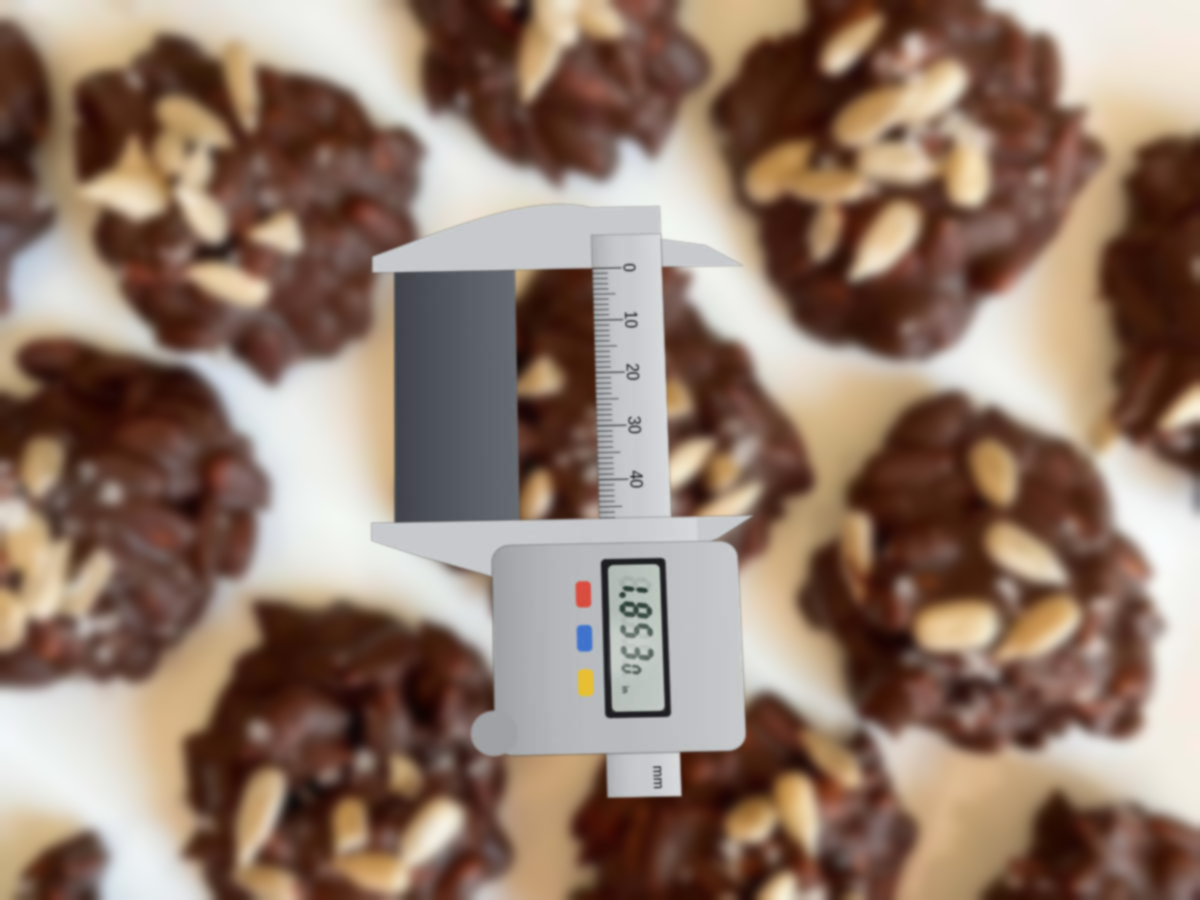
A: 1.8530in
